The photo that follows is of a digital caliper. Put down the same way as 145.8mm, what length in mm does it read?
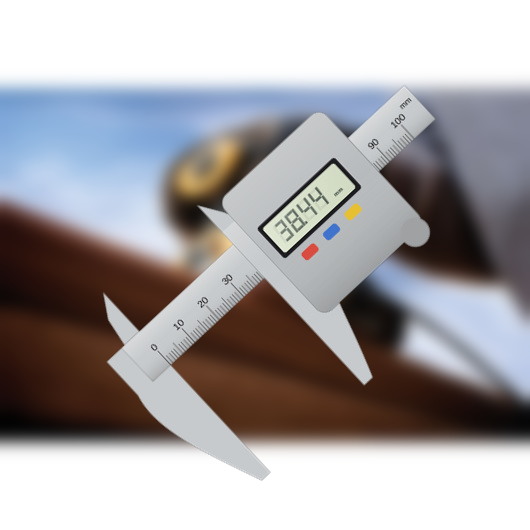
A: 38.44mm
